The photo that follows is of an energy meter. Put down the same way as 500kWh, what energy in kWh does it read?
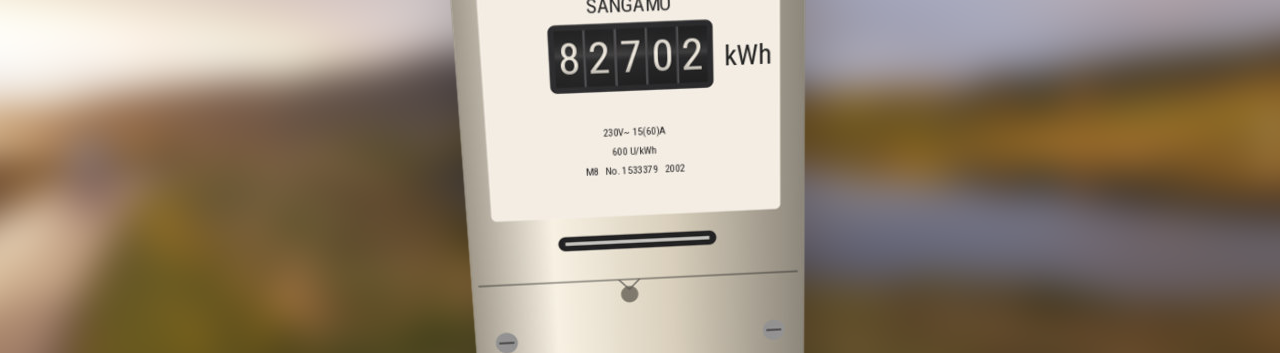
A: 82702kWh
